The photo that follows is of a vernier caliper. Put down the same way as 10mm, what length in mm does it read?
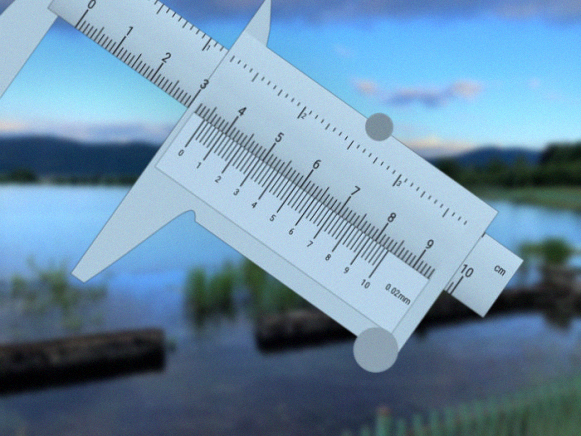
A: 34.5mm
